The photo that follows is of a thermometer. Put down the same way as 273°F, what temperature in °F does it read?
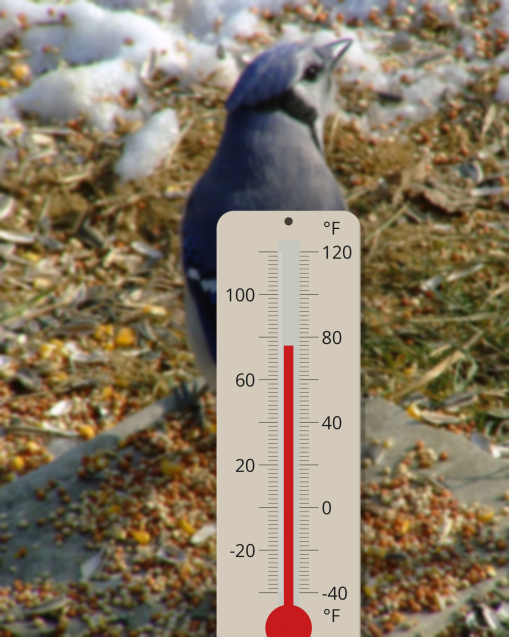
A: 76°F
